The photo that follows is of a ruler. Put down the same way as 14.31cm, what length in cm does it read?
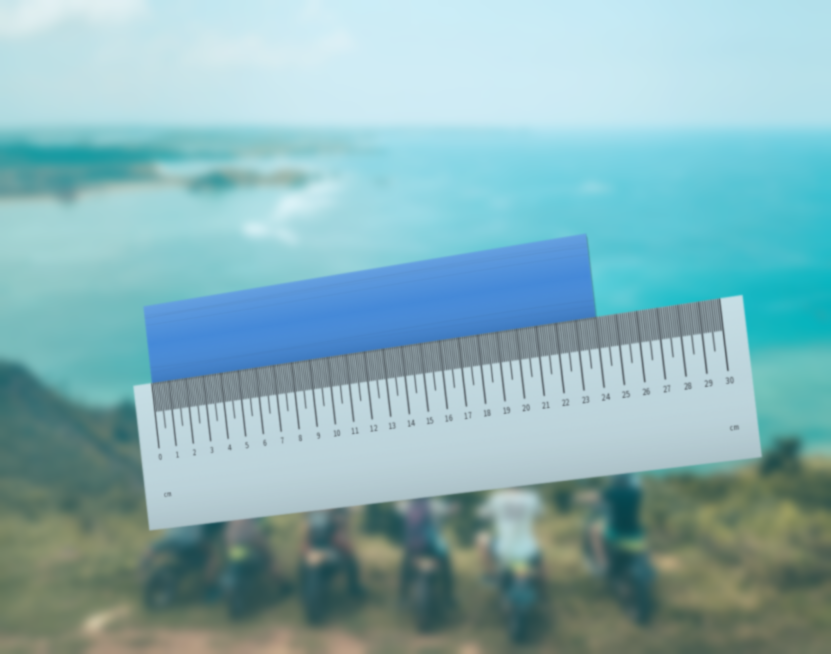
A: 24cm
